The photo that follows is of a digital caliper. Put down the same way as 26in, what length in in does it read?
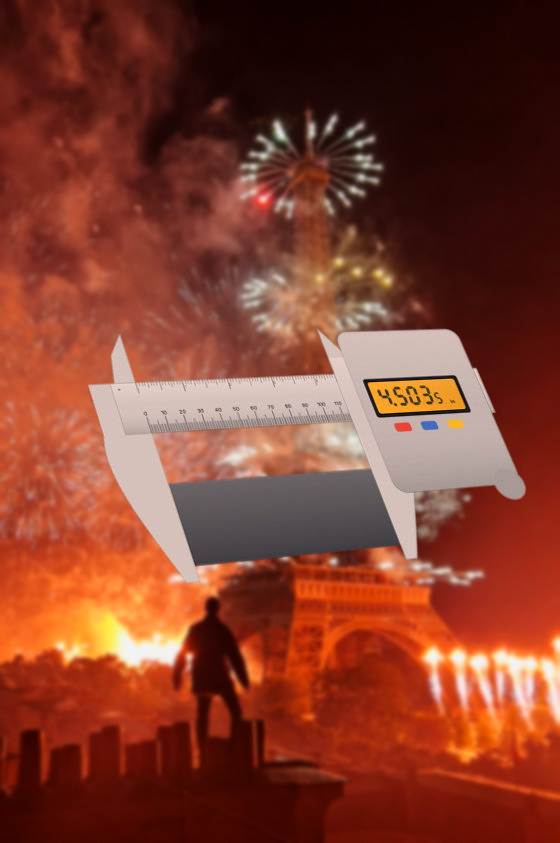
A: 4.5035in
